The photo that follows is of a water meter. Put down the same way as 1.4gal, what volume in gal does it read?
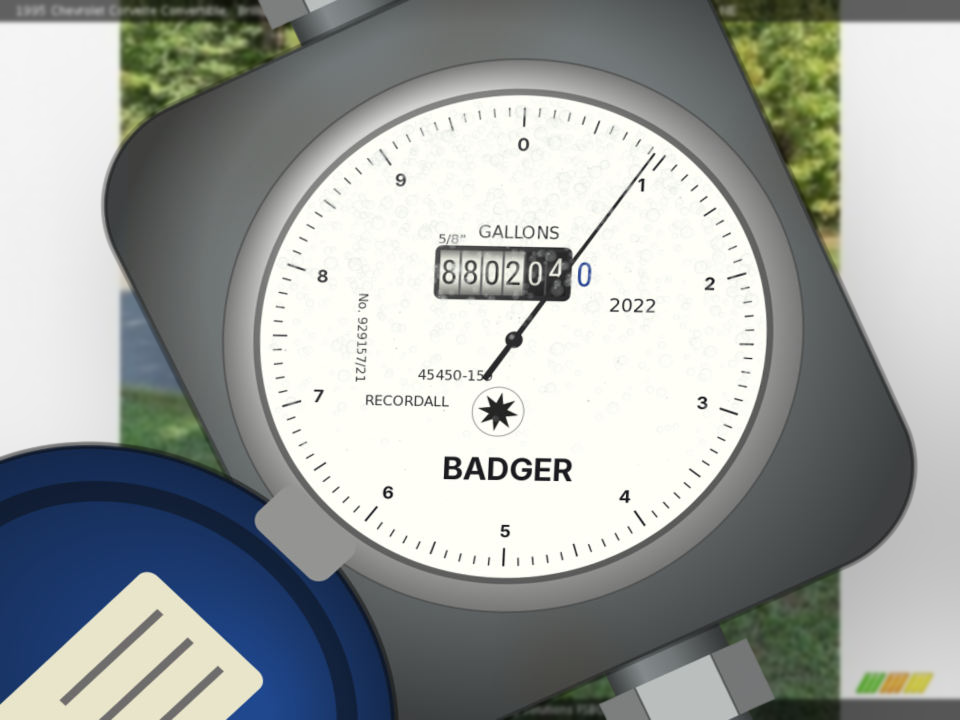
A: 8802040.9gal
